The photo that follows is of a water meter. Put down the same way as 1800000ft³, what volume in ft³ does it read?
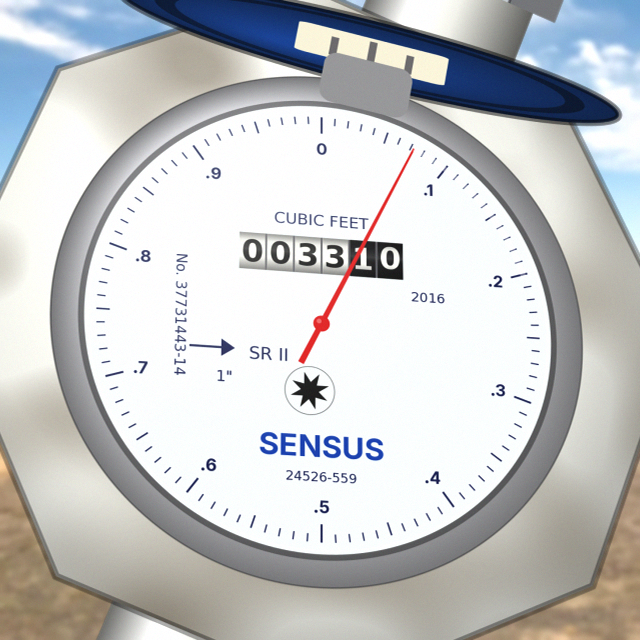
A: 3310.07ft³
